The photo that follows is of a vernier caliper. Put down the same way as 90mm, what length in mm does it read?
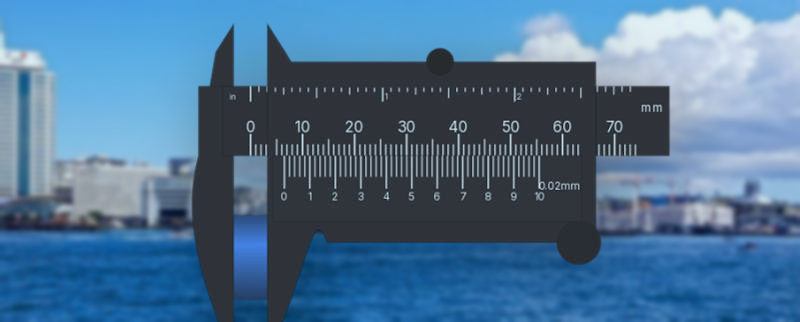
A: 6.5mm
